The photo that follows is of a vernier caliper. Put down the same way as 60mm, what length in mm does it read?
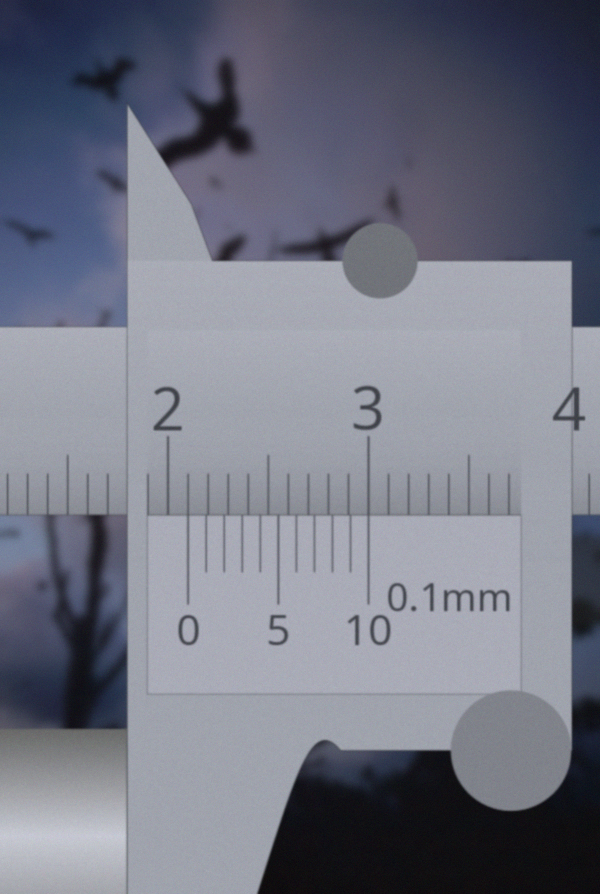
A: 21.0mm
